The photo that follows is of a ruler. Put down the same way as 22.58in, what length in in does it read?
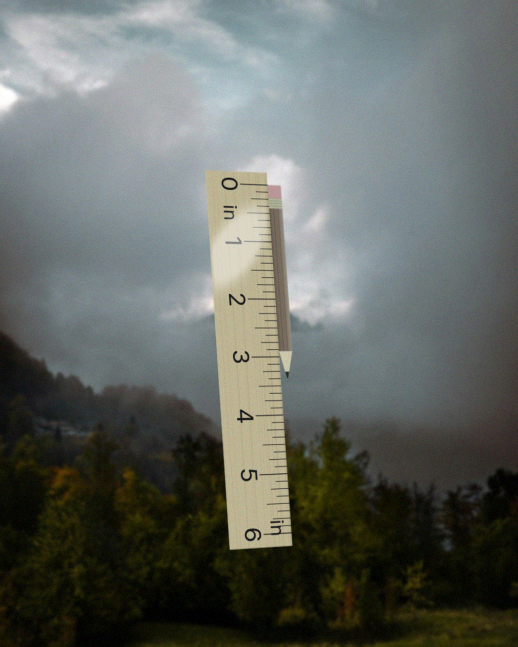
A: 3.375in
